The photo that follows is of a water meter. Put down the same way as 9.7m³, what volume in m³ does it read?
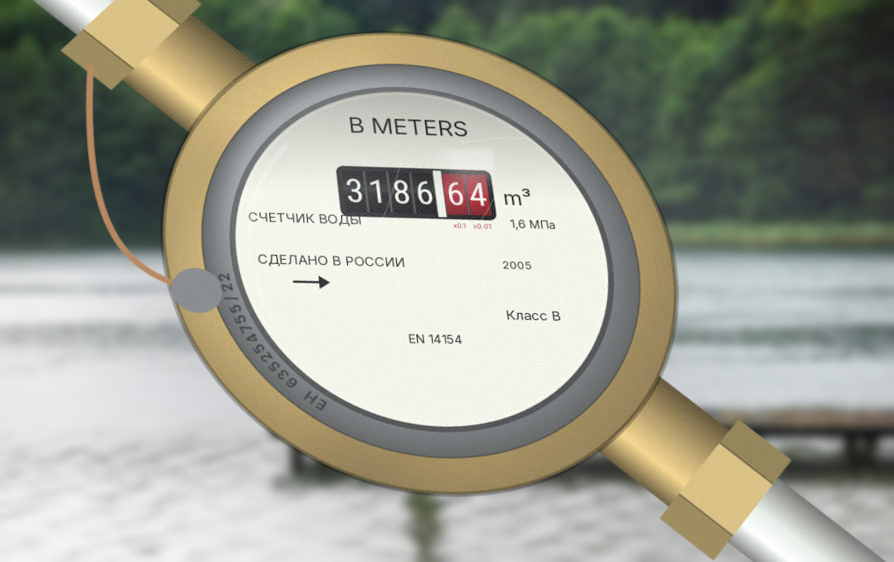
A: 3186.64m³
